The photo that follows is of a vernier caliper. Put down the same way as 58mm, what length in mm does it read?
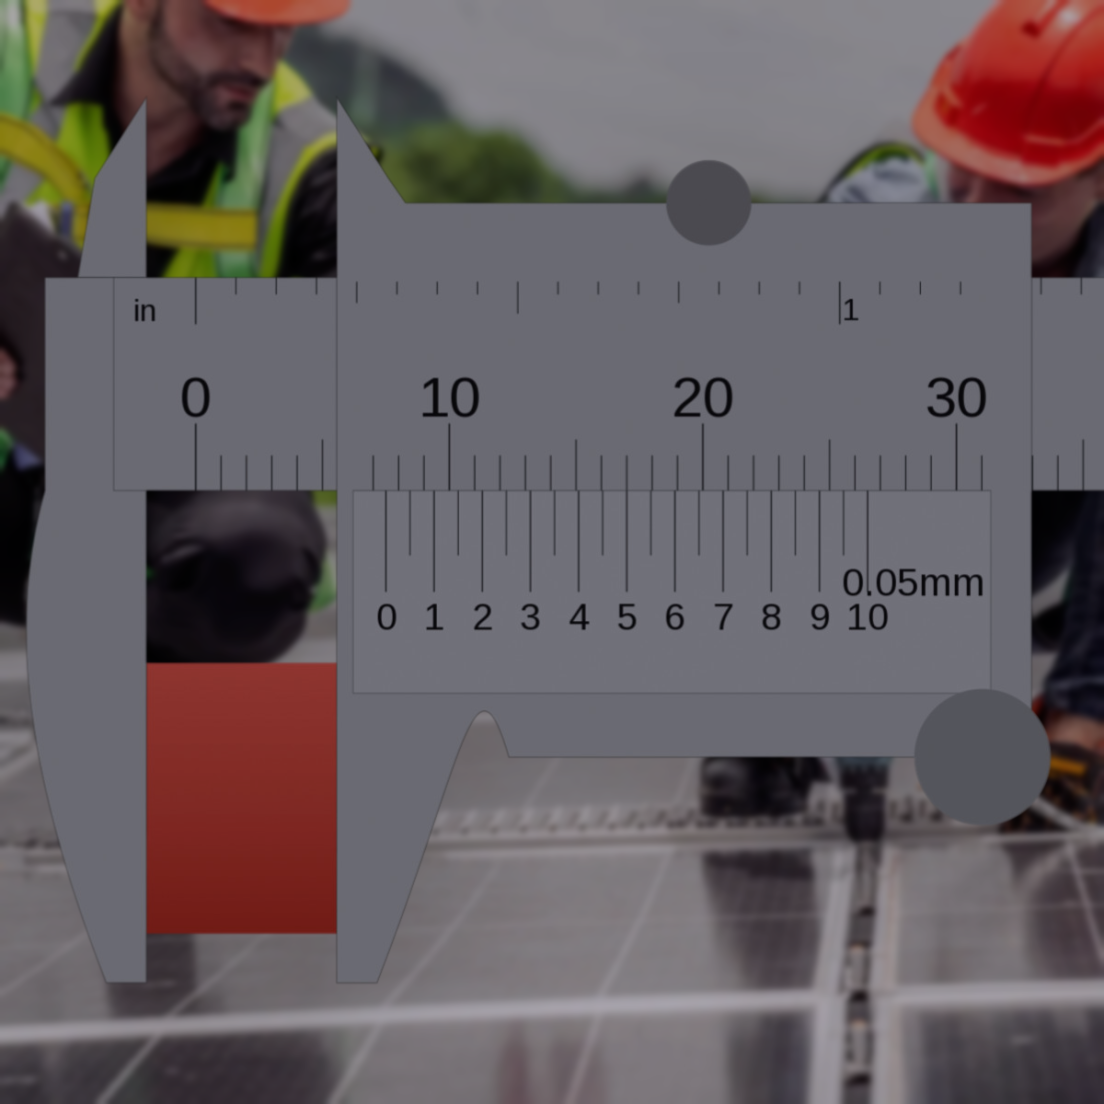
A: 7.50mm
